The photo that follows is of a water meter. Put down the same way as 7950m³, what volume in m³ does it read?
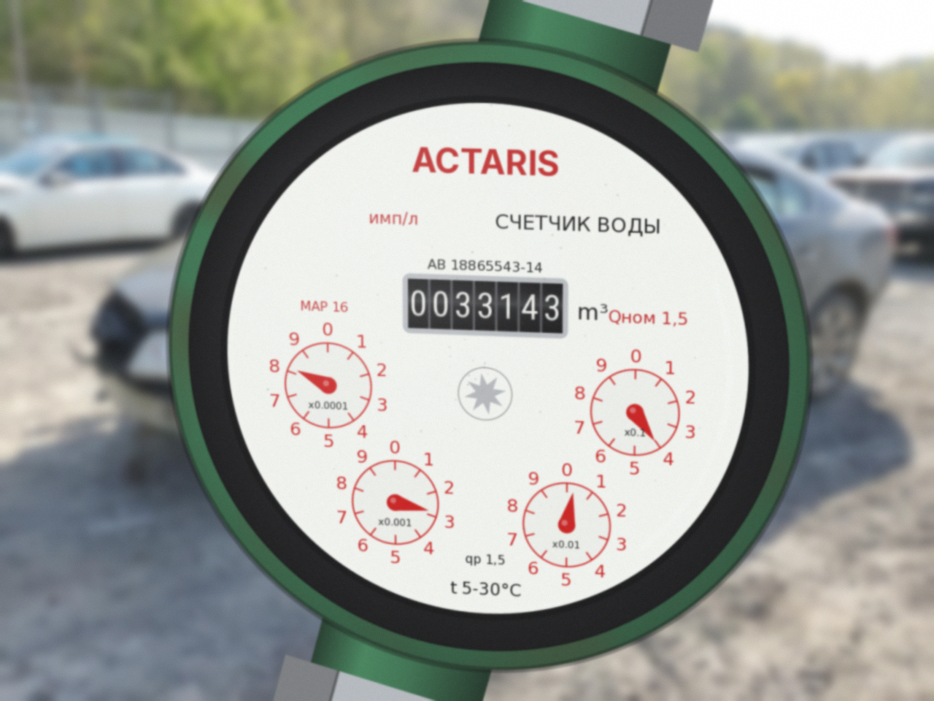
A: 33143.4028m³
